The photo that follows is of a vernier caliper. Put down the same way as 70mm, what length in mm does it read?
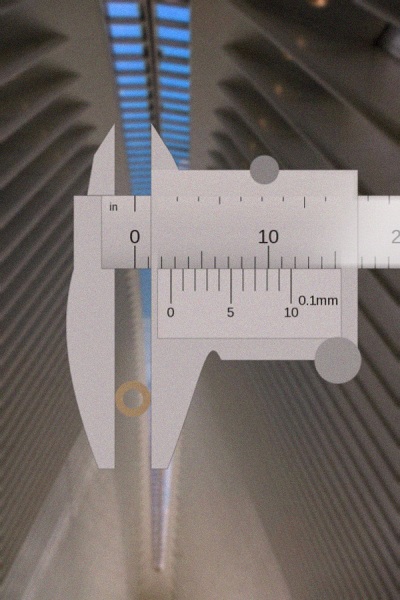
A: 2.7mm
